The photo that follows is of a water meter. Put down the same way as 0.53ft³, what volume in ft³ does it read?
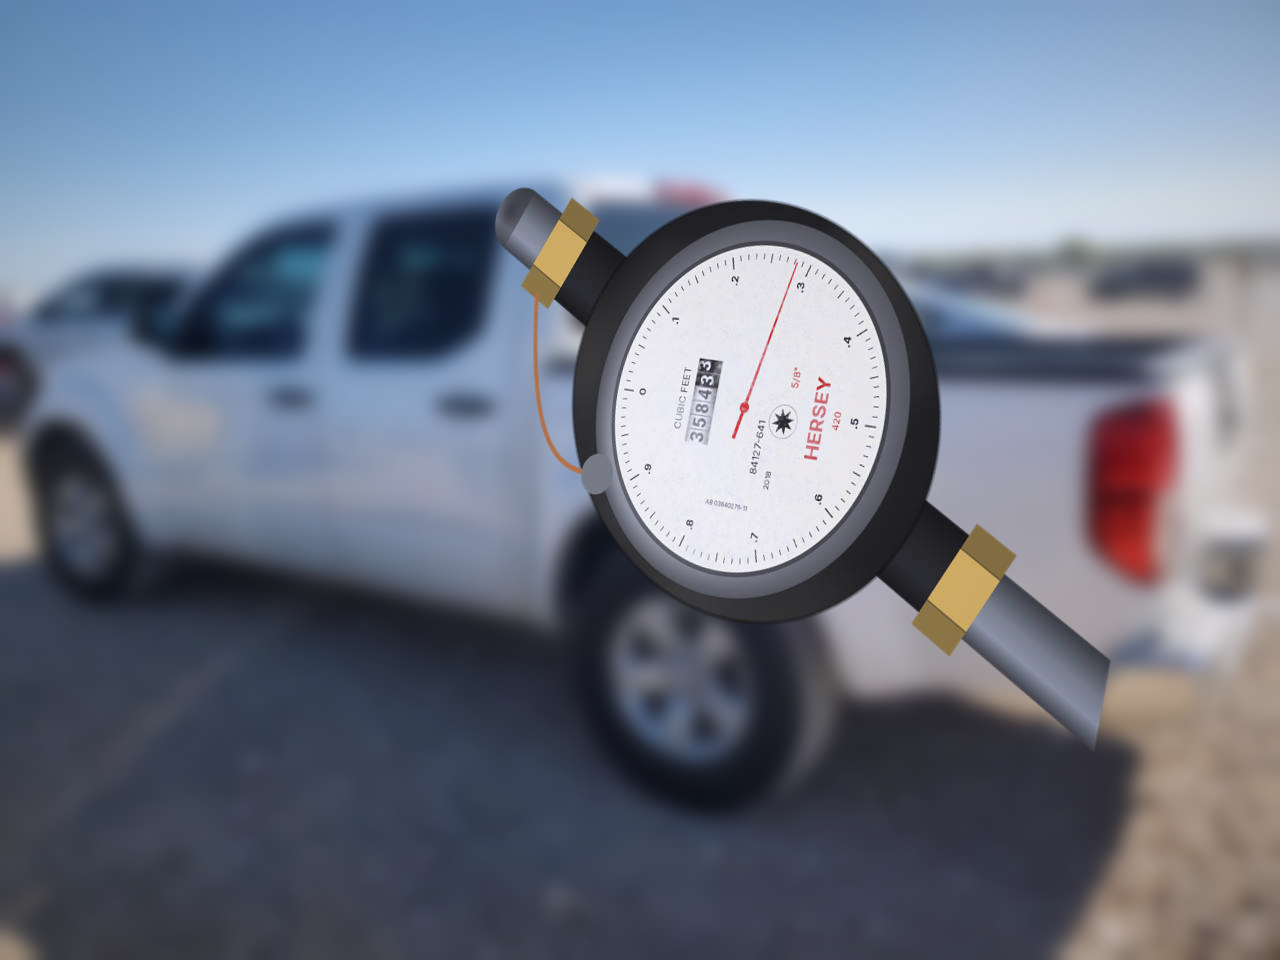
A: 358433.28ft³
